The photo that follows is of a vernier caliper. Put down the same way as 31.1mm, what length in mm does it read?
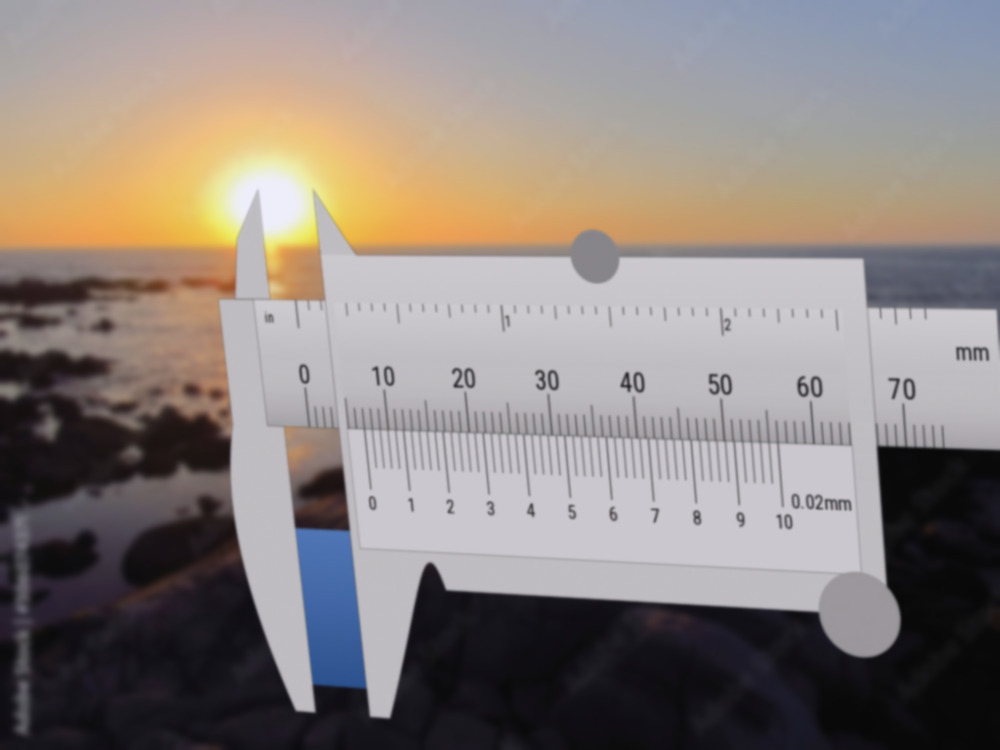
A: 7.0mm
